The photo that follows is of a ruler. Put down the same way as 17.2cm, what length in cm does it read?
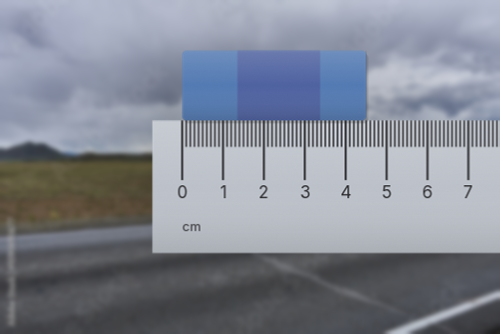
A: 4.5cm
